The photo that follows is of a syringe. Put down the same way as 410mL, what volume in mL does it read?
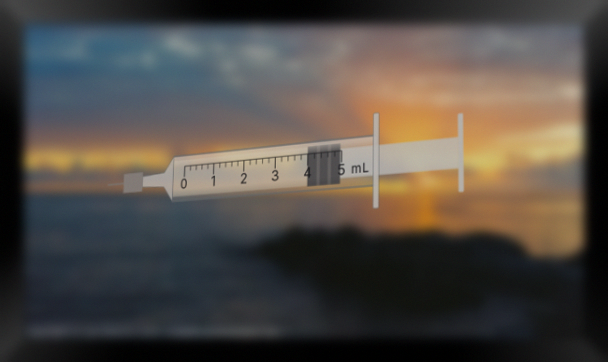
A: 4mL
